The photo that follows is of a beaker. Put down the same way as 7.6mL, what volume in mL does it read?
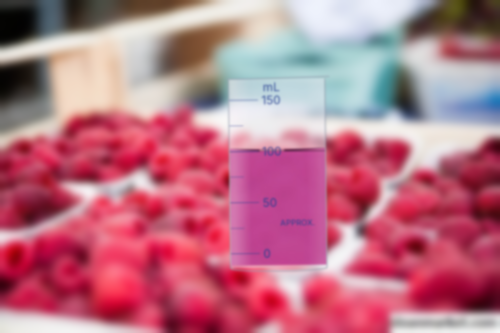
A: 100mL
